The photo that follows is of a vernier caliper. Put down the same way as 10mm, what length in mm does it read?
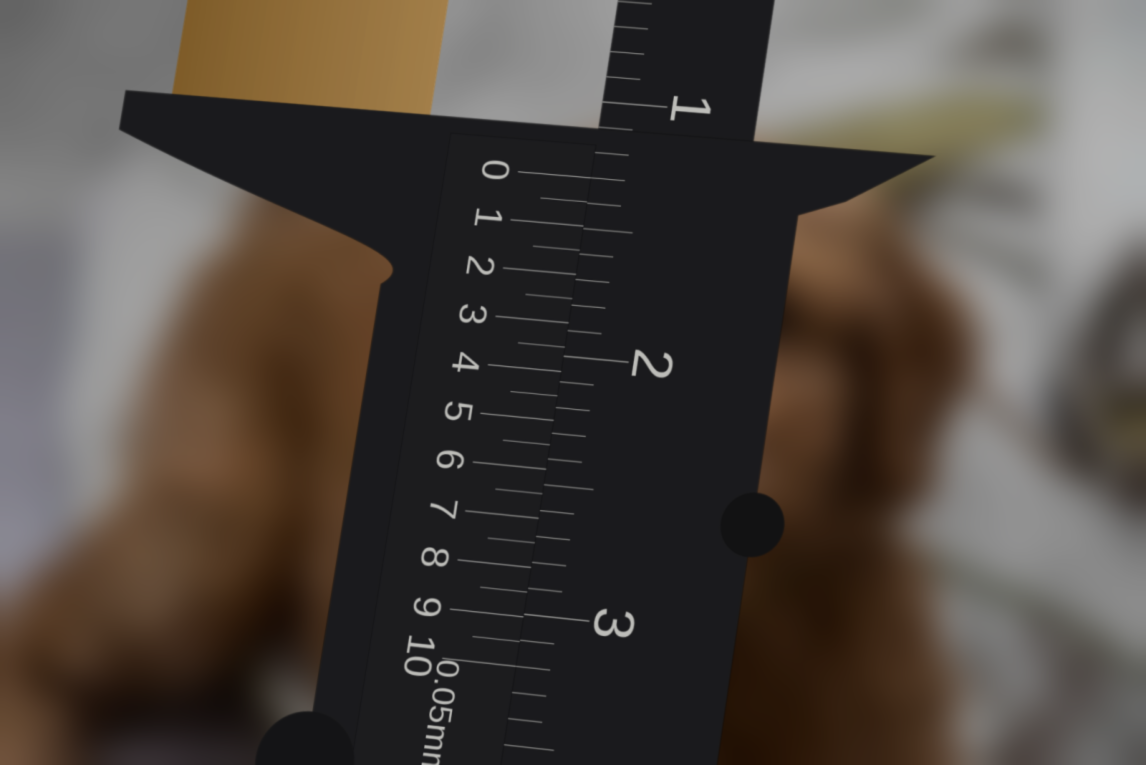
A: 13.00mm
